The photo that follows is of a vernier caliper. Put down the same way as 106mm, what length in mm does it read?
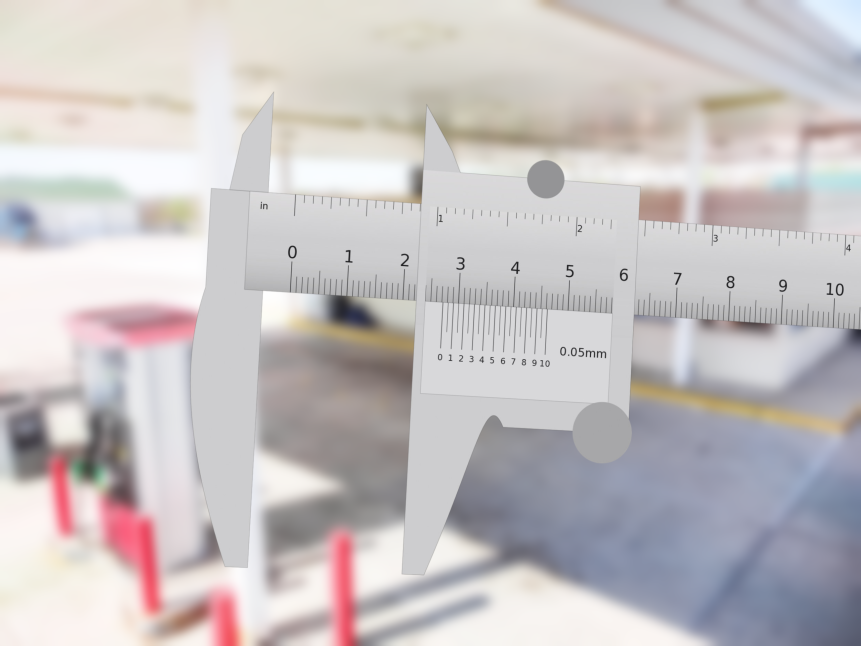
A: 27.2mm
